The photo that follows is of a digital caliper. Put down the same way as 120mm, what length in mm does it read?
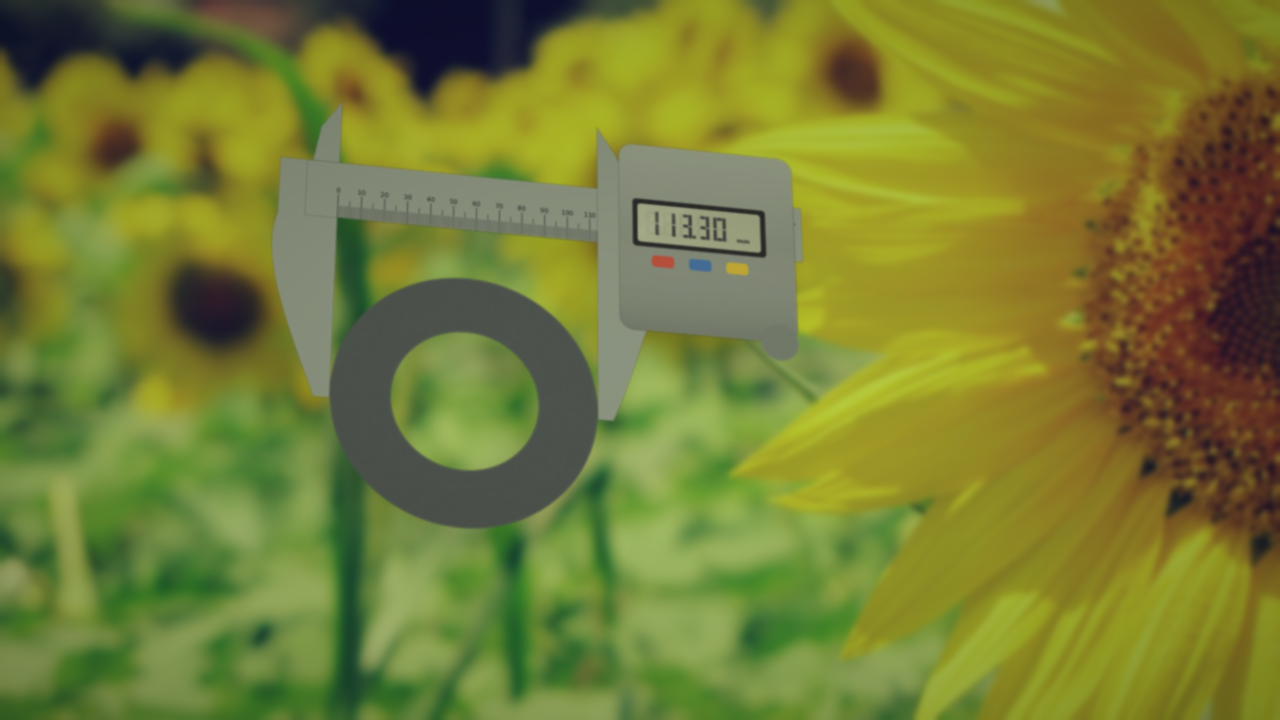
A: 113.30mm
